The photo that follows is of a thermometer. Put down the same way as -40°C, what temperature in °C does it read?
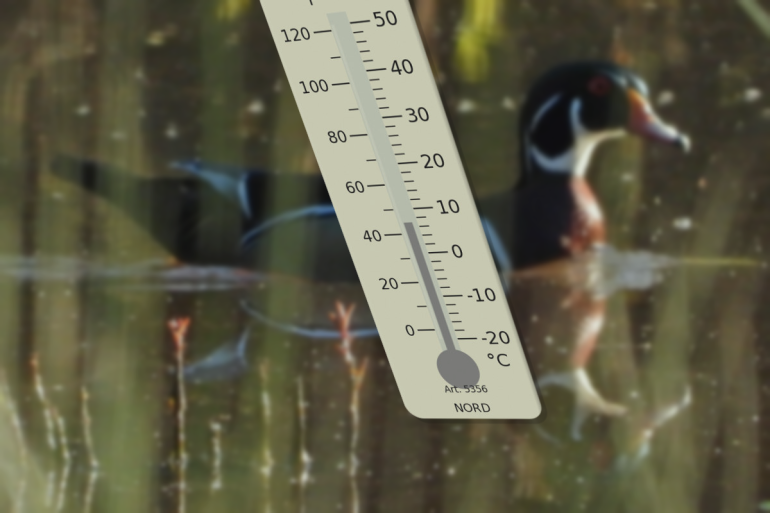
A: 7°C
